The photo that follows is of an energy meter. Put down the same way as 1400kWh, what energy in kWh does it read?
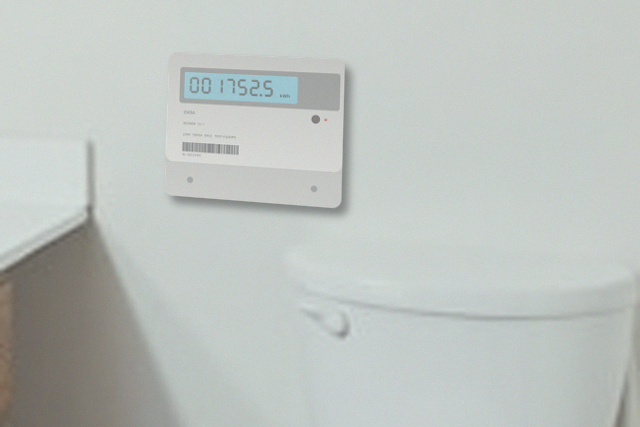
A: 1752.5kWh
